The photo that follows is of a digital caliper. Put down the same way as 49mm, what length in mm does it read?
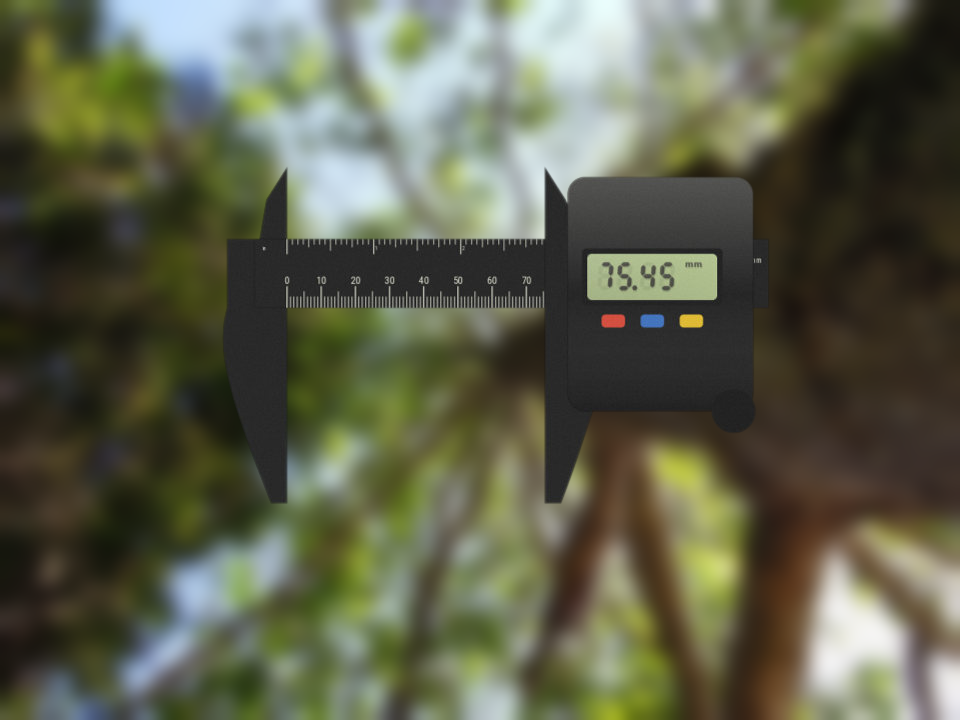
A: 75.45mm
